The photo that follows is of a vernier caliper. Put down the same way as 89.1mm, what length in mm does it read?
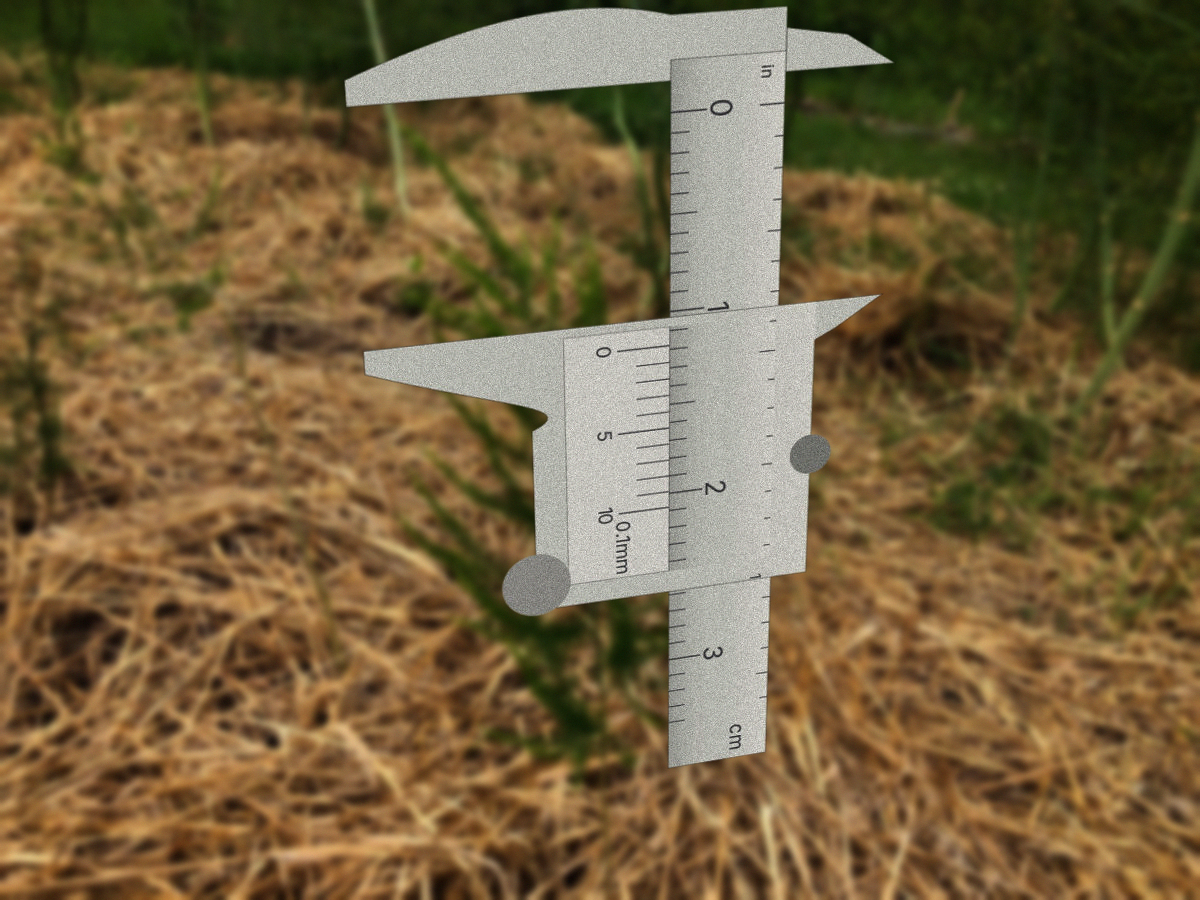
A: 11.8mm
